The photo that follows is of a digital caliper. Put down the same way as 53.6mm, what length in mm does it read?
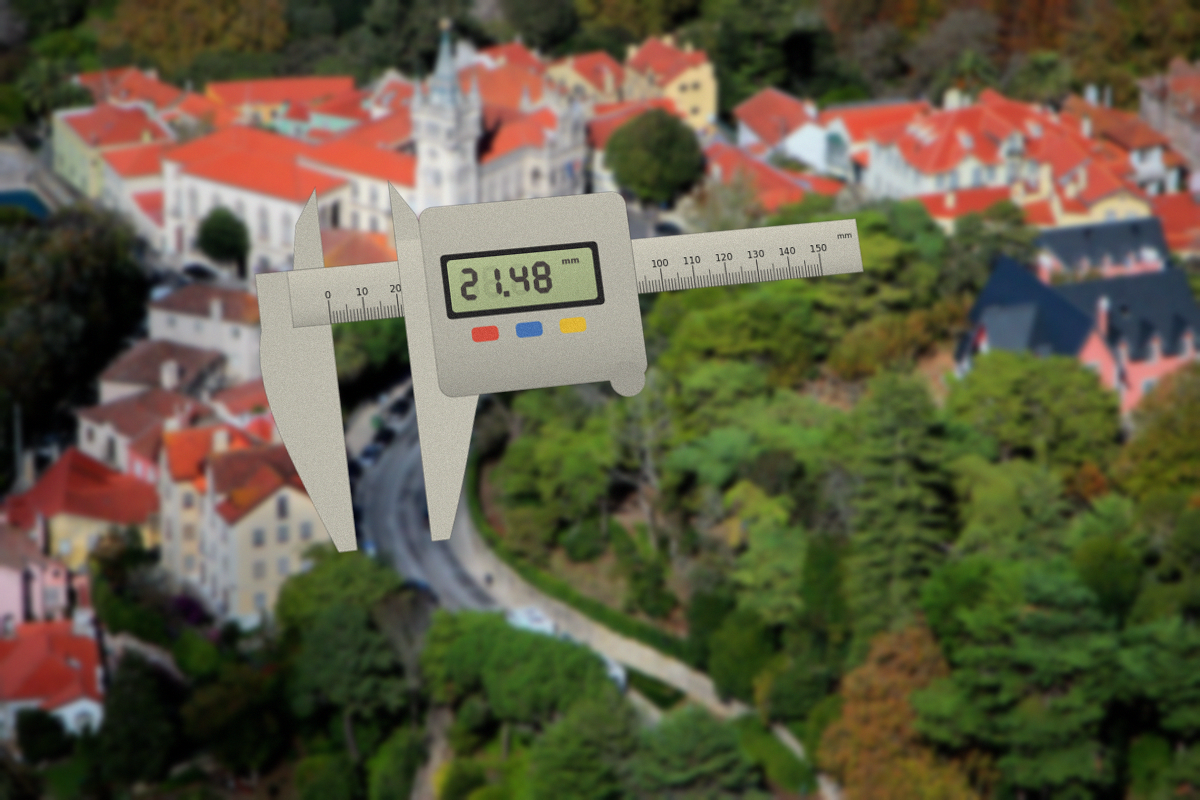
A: 21.48mm
